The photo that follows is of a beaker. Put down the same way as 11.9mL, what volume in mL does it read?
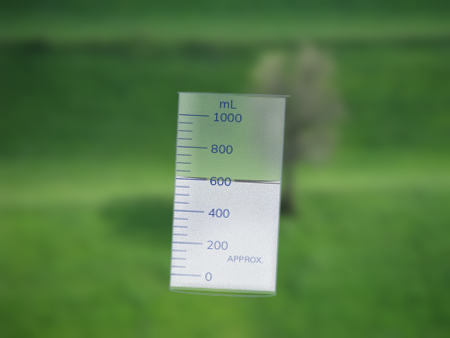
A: 600mL
